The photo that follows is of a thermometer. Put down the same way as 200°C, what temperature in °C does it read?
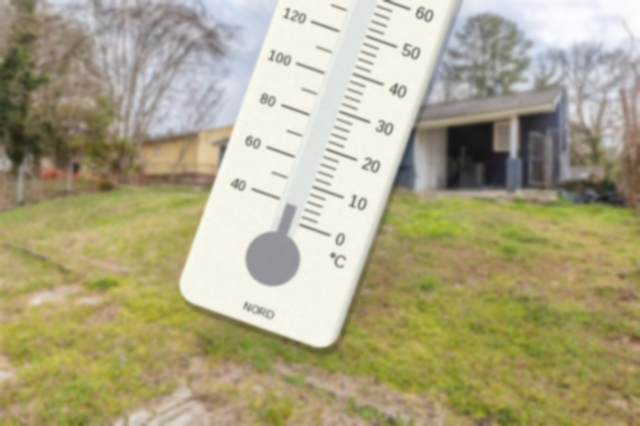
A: 4°C
